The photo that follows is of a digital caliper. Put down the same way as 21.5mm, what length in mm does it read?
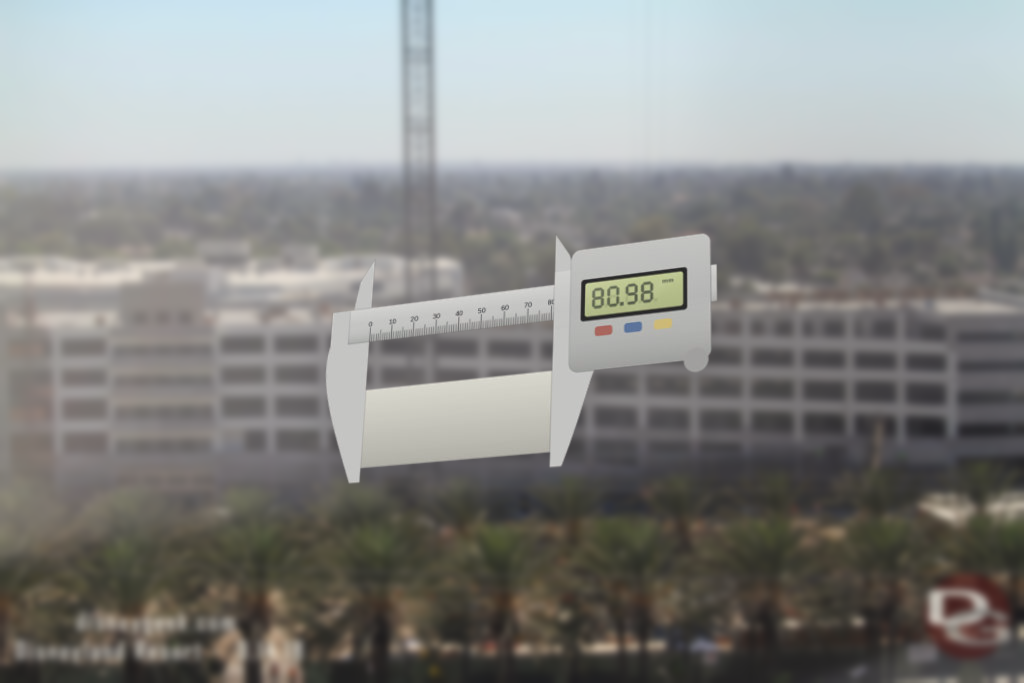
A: 80.98mm
